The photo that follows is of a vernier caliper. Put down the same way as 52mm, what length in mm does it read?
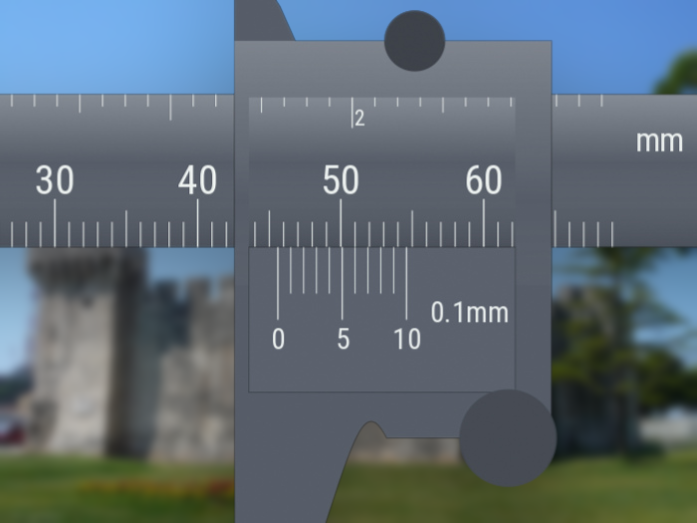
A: 45.6mm
